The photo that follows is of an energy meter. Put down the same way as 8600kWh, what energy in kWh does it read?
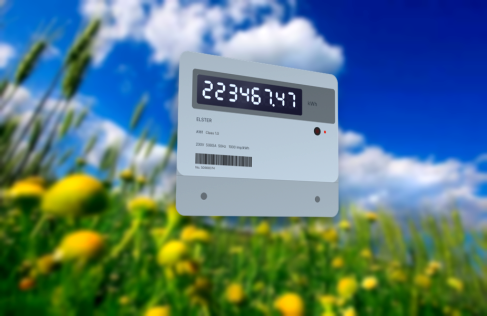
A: 223467.47kWh
